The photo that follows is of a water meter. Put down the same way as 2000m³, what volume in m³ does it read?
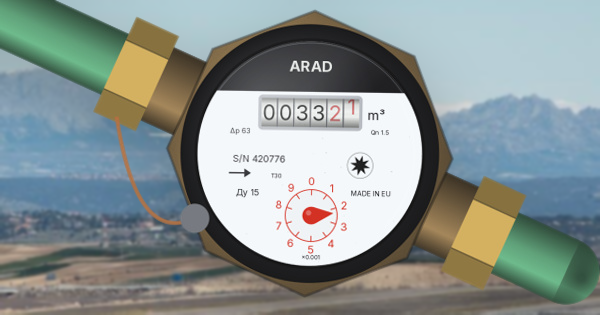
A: 33.212m³
